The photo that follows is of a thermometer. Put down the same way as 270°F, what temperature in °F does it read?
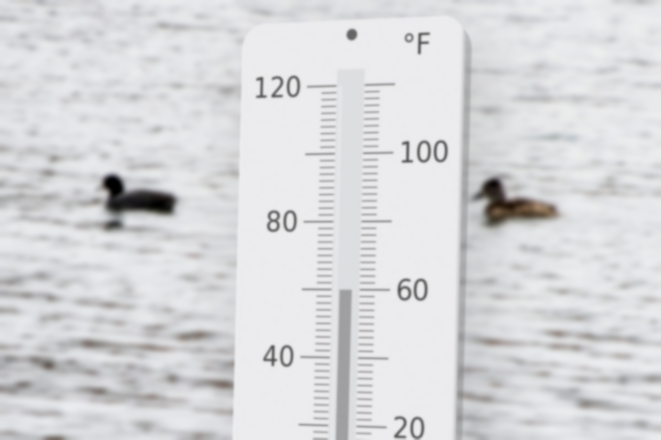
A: 60°F
